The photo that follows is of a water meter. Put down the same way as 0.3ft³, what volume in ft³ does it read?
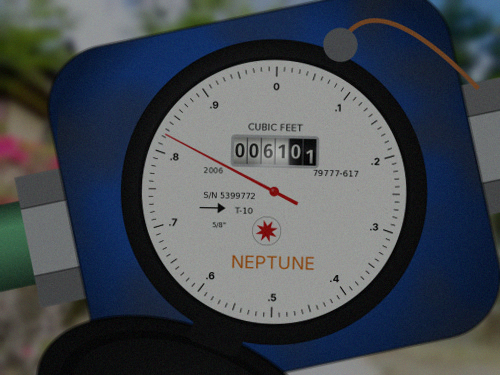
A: 6100.82ft³
